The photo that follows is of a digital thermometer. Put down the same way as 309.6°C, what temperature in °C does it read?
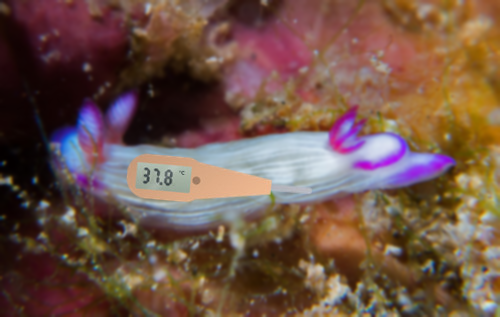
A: 37.8°C
